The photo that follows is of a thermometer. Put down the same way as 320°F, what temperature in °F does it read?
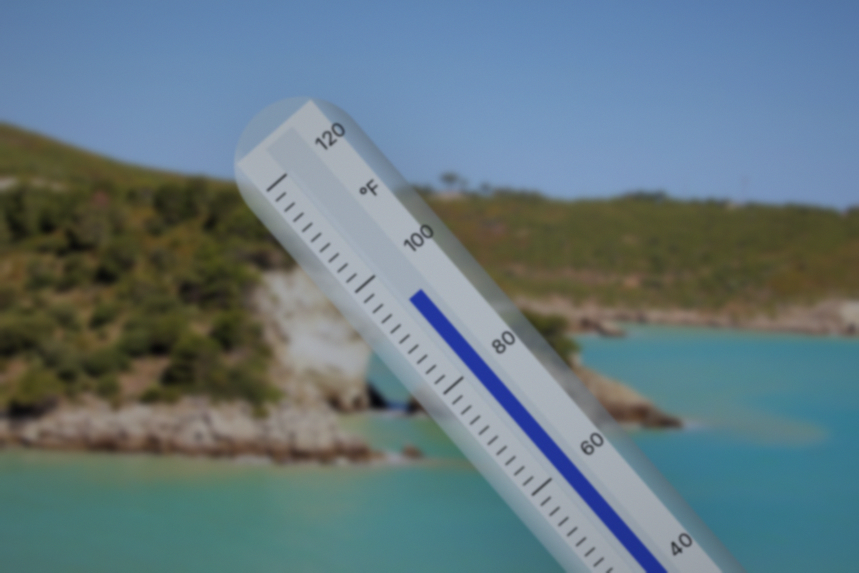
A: 94°F
